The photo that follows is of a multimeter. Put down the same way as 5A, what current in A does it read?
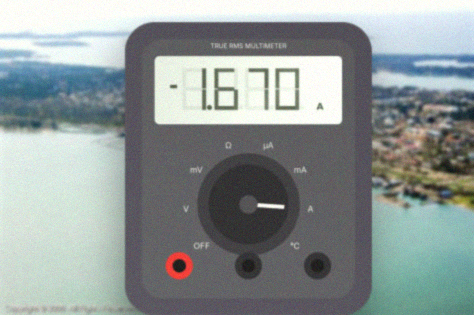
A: -1.670A
